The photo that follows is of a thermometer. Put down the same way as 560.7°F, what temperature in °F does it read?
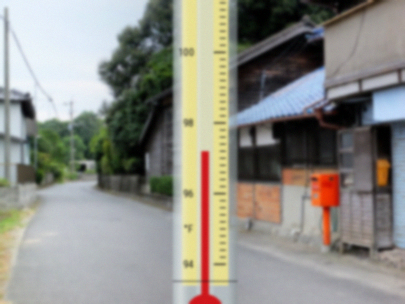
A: 97.2°F
